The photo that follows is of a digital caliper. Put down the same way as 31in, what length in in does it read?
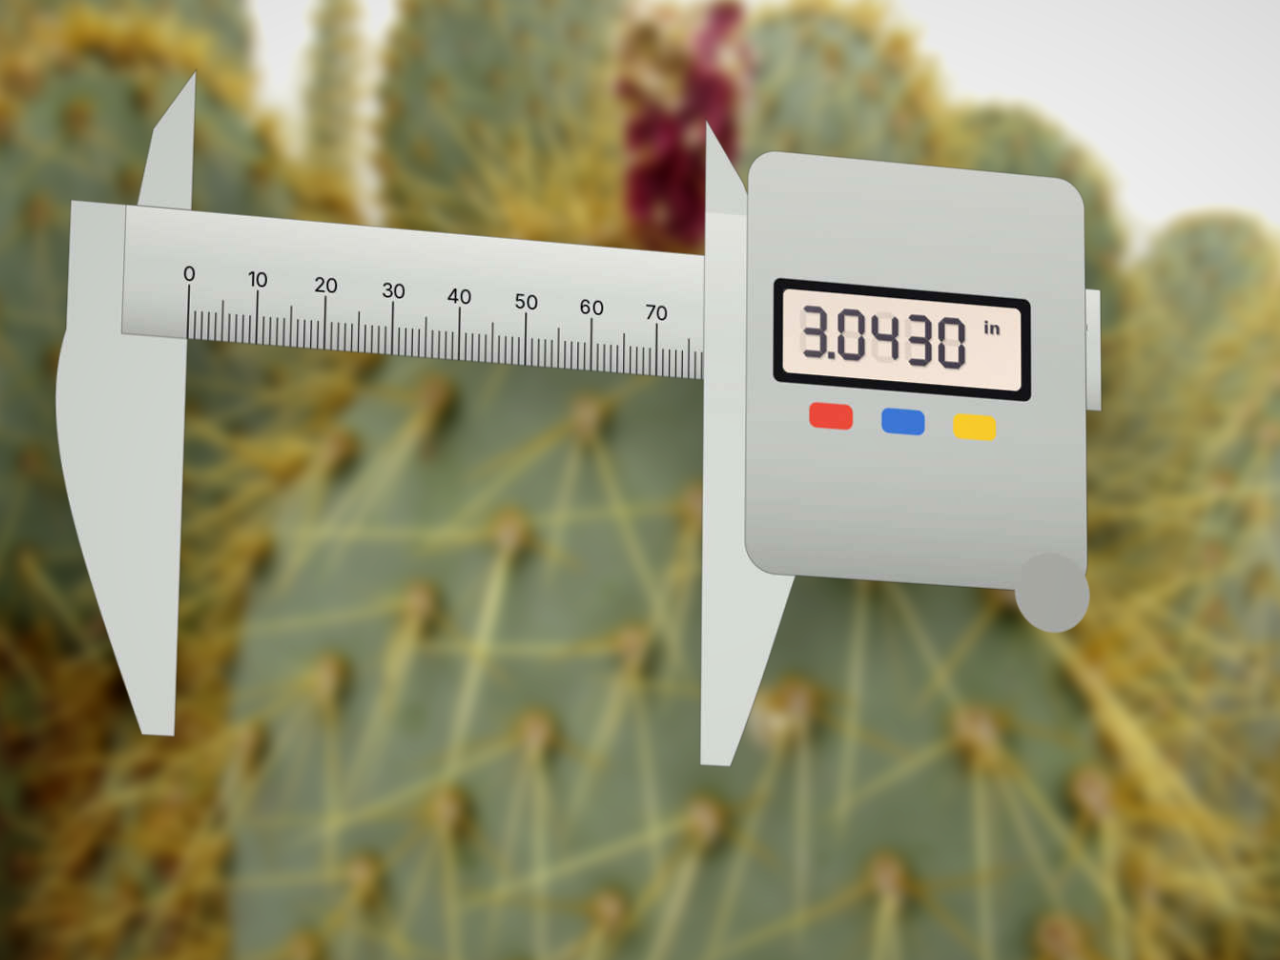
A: 3.0430in
